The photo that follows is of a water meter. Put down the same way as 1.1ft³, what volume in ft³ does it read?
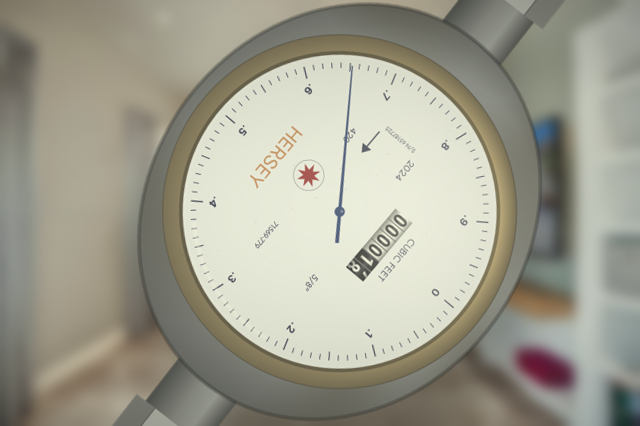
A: 17.65ft³
